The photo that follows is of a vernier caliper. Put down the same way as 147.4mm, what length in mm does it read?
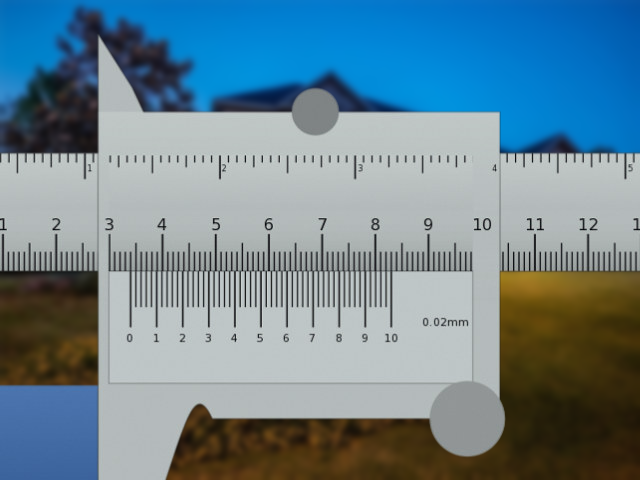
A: 34.0mm
